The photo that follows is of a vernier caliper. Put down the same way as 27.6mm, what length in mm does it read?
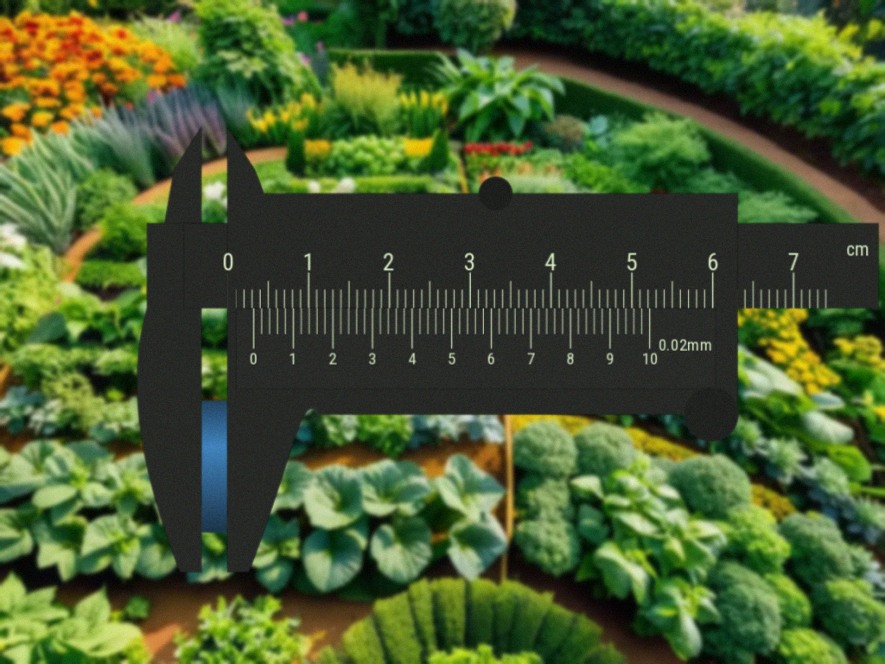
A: 3.2mm
